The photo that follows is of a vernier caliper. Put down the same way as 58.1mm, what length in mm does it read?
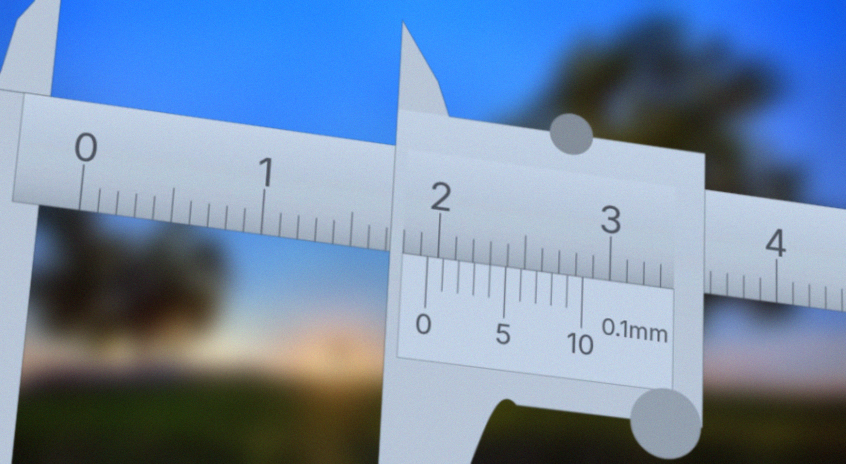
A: 19.4mm
